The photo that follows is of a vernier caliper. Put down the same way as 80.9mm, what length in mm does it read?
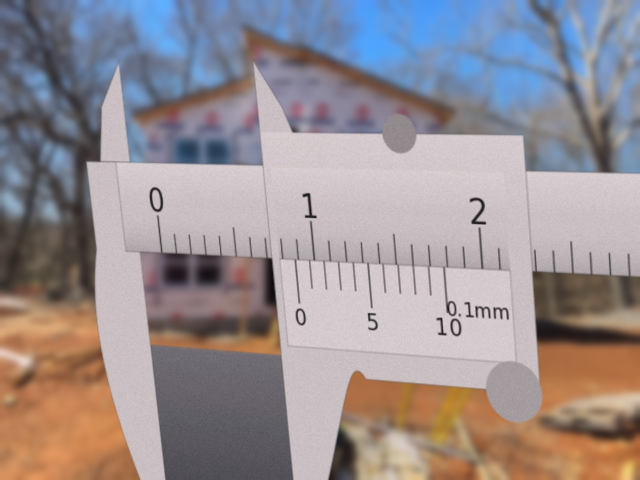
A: 8.8mm
